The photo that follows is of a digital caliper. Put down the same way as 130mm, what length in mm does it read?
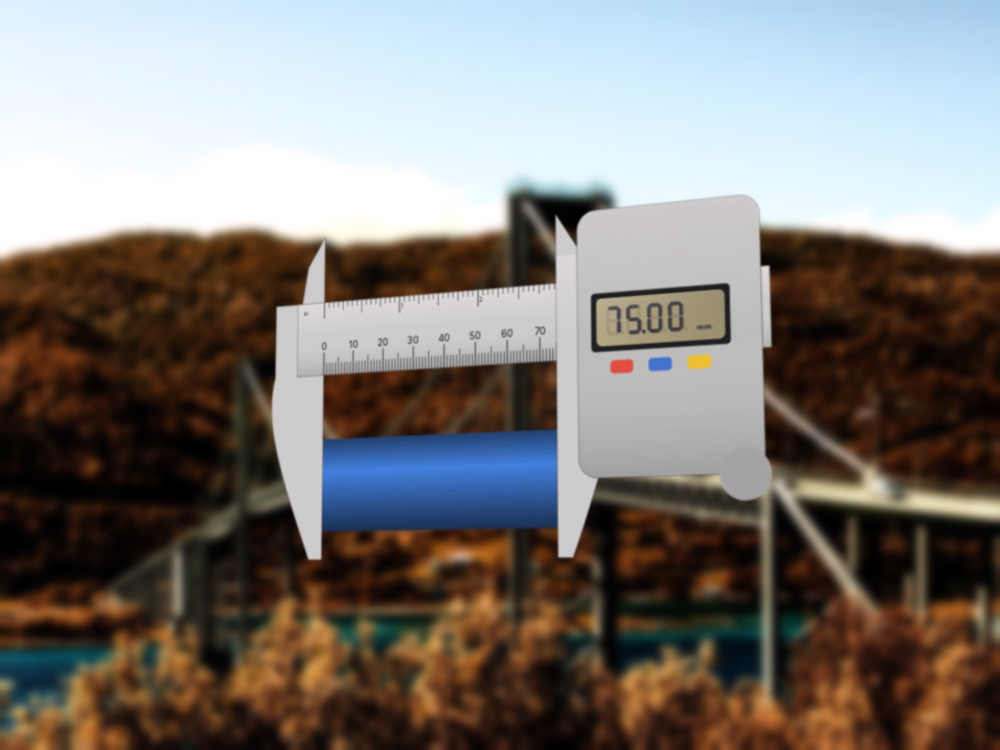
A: 75.00mm
